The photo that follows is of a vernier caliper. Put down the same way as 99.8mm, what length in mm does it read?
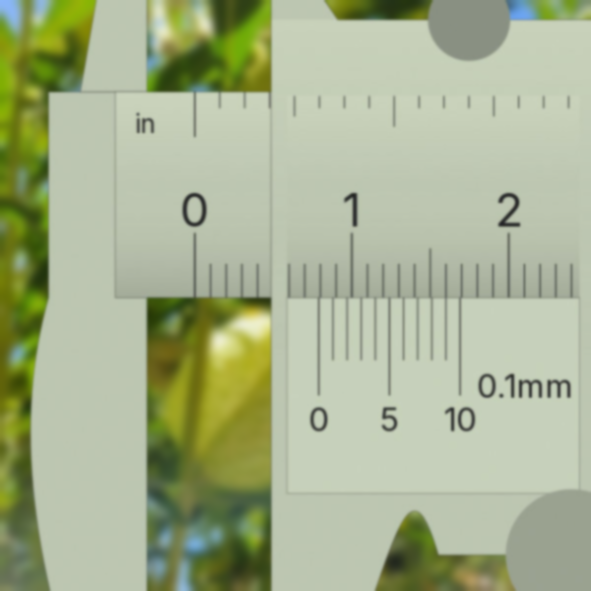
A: 7.9mm
